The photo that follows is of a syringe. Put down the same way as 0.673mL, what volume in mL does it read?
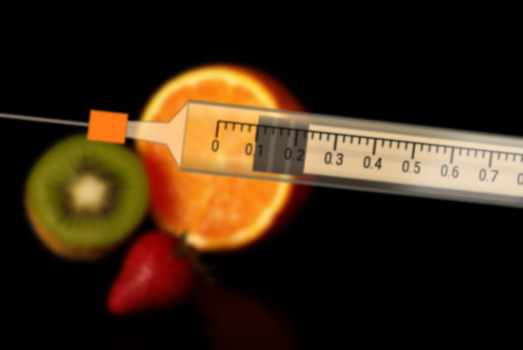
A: 0.1mL
